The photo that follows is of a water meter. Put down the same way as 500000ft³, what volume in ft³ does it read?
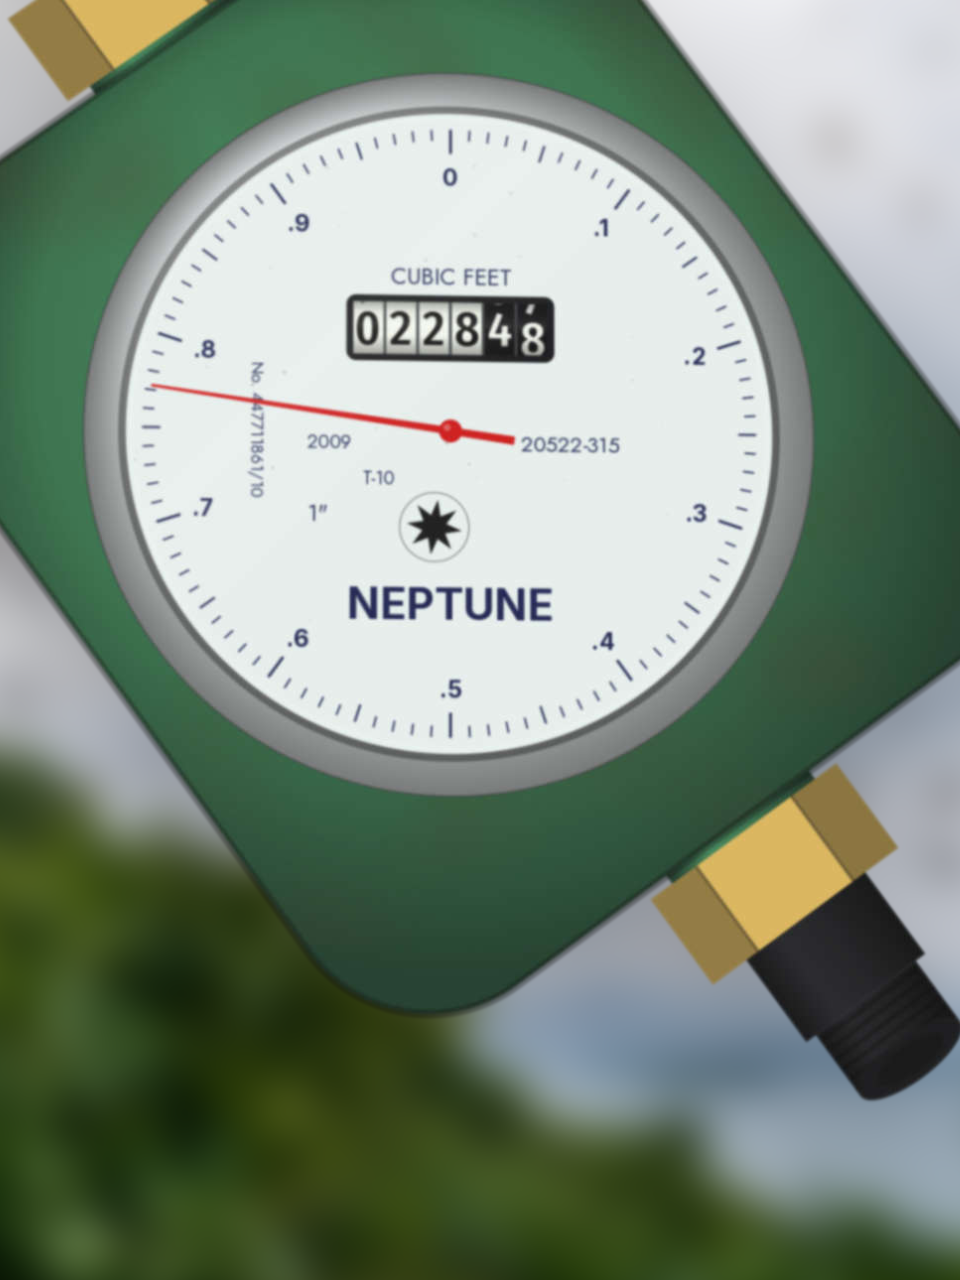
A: 22847.77ft³
